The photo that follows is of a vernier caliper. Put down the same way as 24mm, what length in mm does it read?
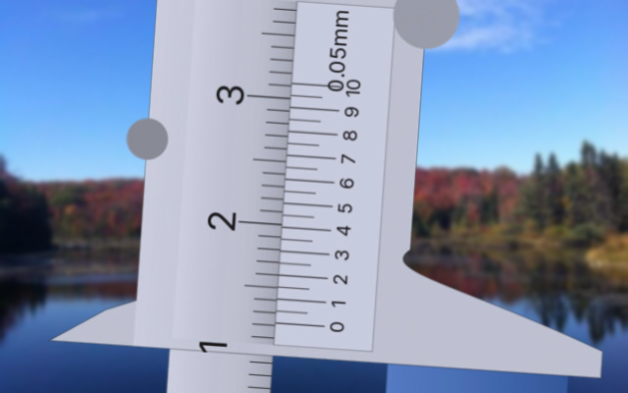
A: 12.2mm
